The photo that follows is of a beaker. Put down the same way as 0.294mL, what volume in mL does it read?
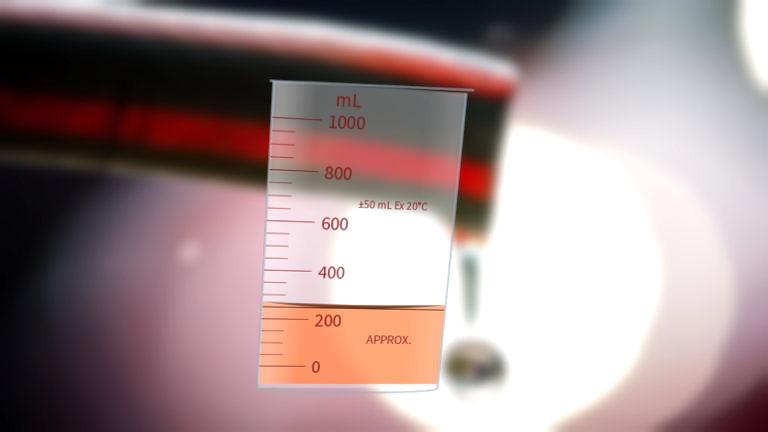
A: 250mL
